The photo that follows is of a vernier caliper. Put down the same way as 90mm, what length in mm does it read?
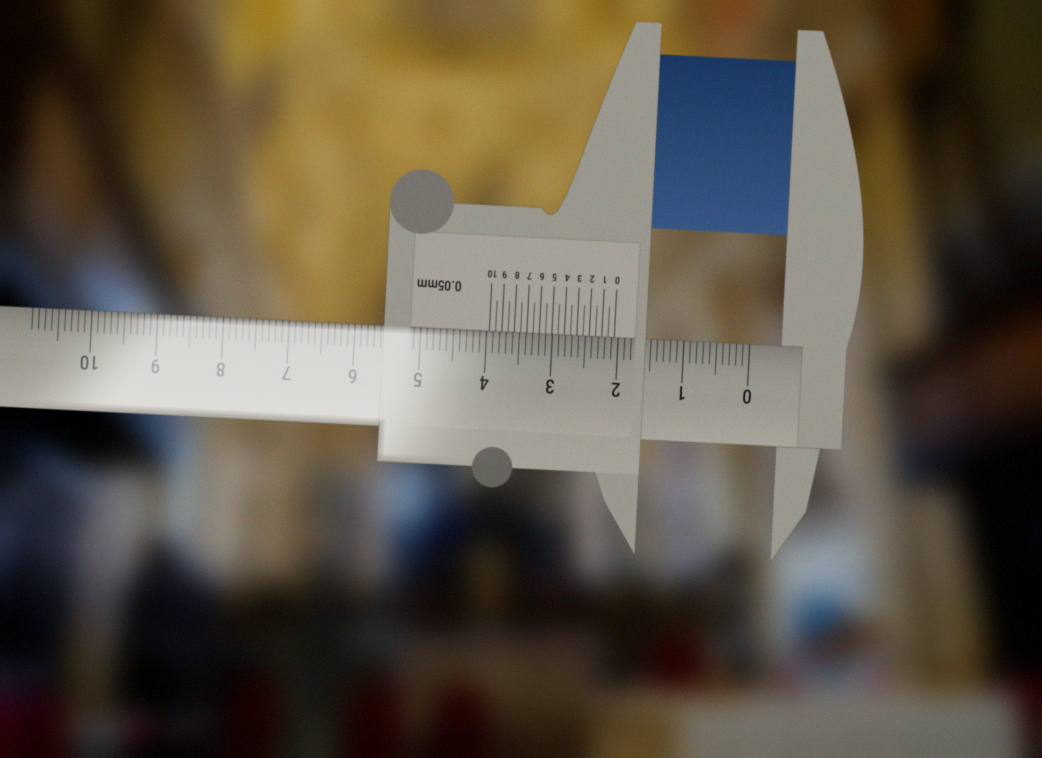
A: 20.6mm
